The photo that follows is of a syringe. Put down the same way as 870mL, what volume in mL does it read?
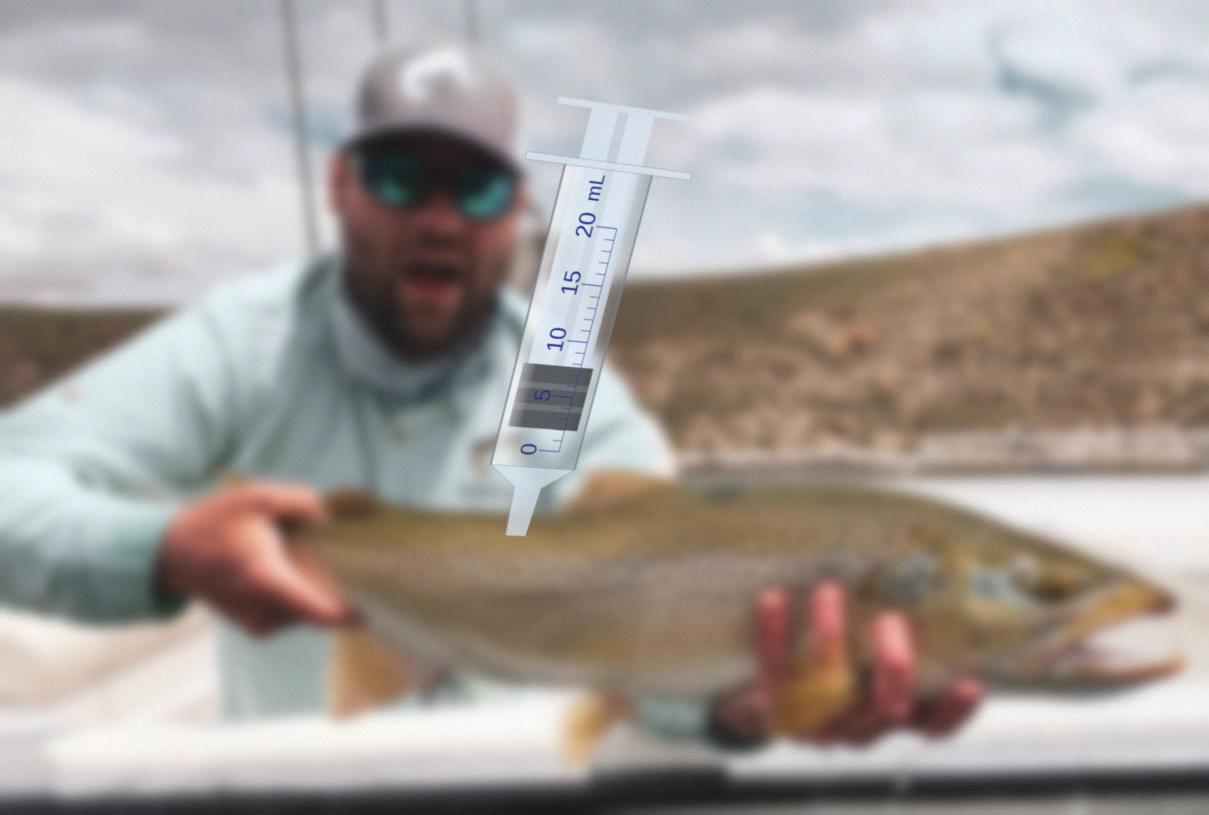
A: 2mL
